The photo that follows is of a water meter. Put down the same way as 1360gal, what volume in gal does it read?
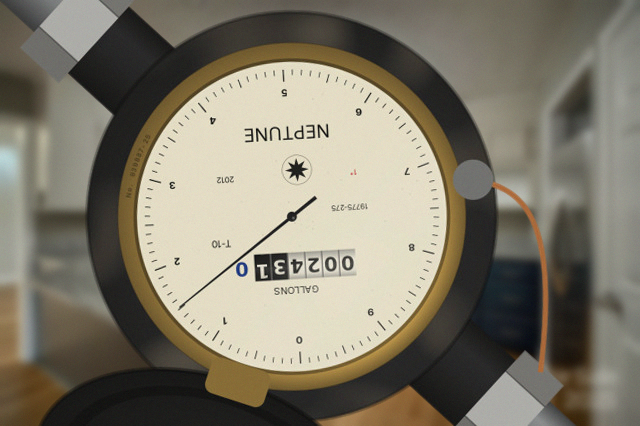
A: 24311.5gal
